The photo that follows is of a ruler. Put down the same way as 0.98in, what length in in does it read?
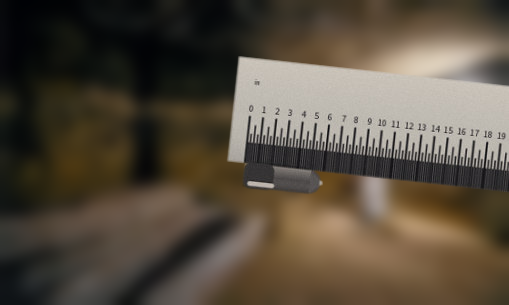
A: 6in
